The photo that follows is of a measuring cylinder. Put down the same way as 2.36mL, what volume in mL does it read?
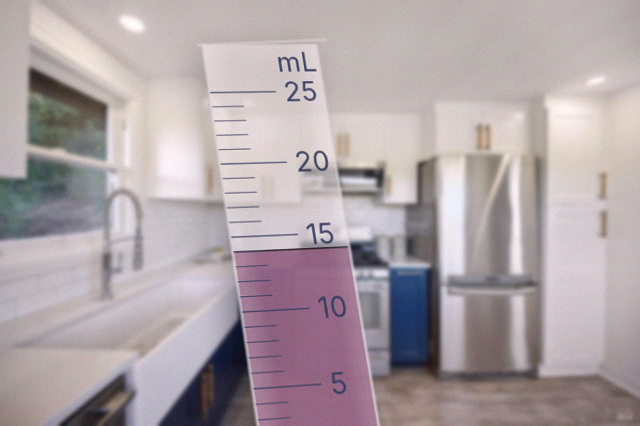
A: 14mL
